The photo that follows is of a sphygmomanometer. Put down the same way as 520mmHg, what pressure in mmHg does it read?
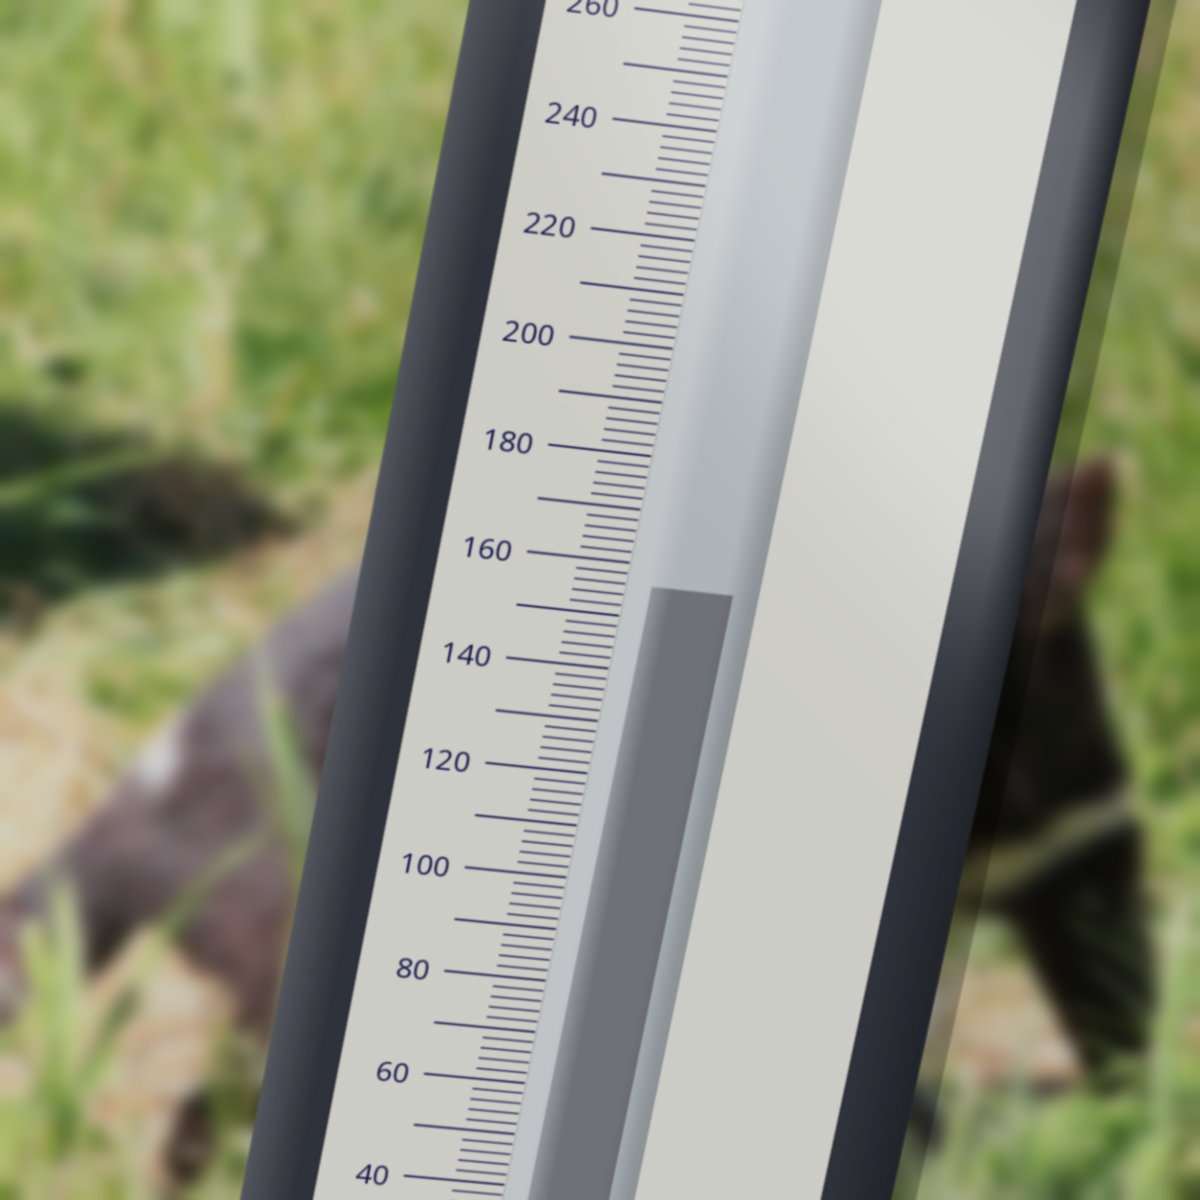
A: 156mmHg
